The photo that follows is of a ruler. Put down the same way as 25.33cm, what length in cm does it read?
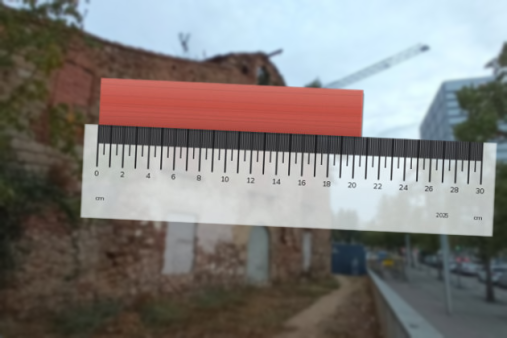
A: 20.5cm
